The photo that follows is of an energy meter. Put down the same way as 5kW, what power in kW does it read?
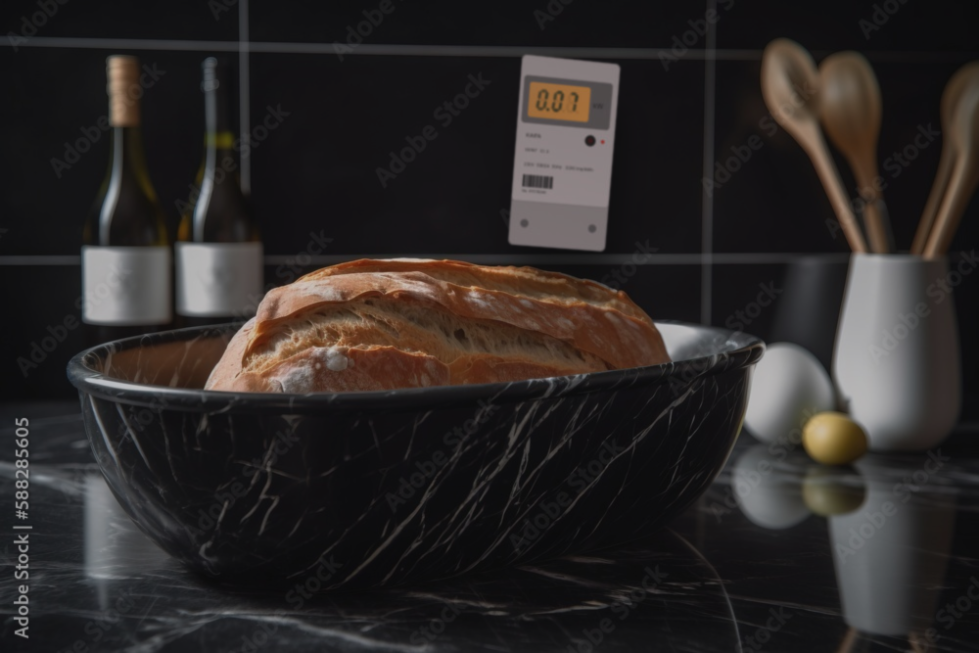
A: 0.07kW
